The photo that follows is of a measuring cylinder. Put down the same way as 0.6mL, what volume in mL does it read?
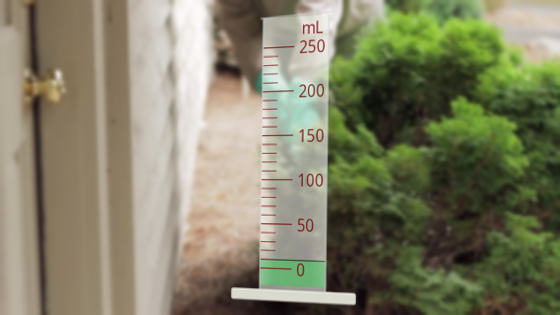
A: 10mL
